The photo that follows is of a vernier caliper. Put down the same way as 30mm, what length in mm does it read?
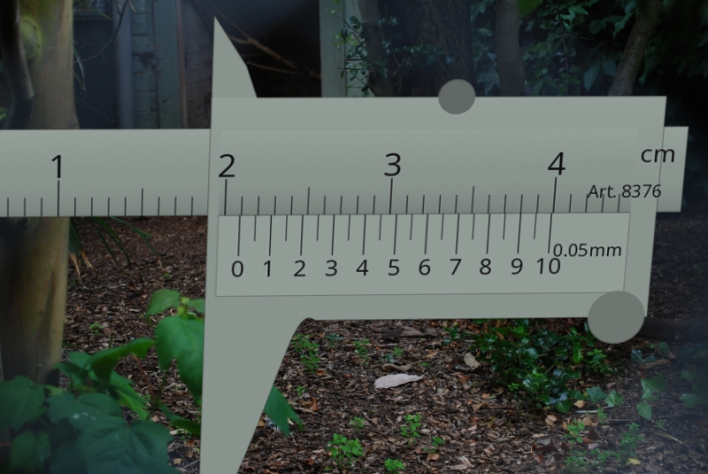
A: 20.9mm
